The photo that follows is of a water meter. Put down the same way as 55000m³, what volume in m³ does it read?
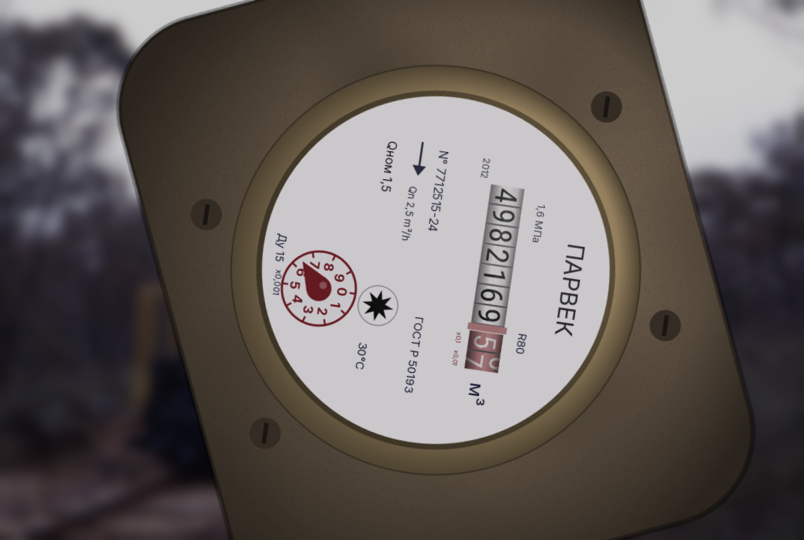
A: 4982169.566m³
